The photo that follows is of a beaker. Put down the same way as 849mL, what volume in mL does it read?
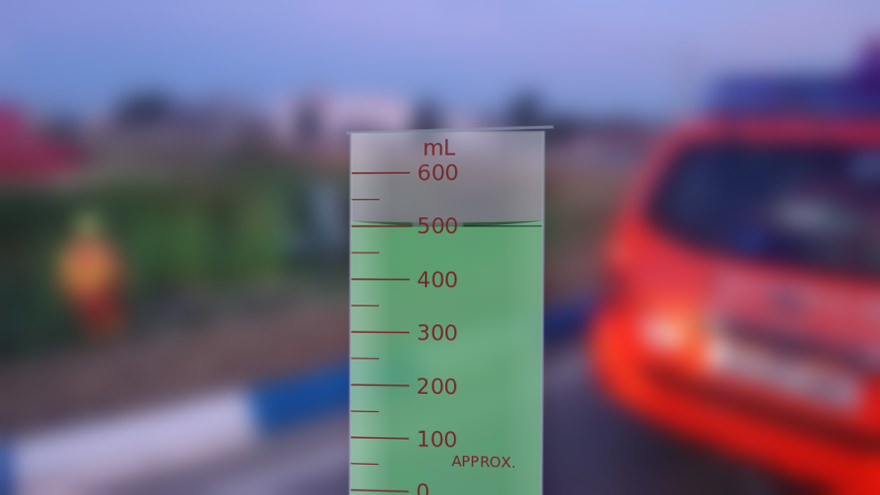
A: 500mL
